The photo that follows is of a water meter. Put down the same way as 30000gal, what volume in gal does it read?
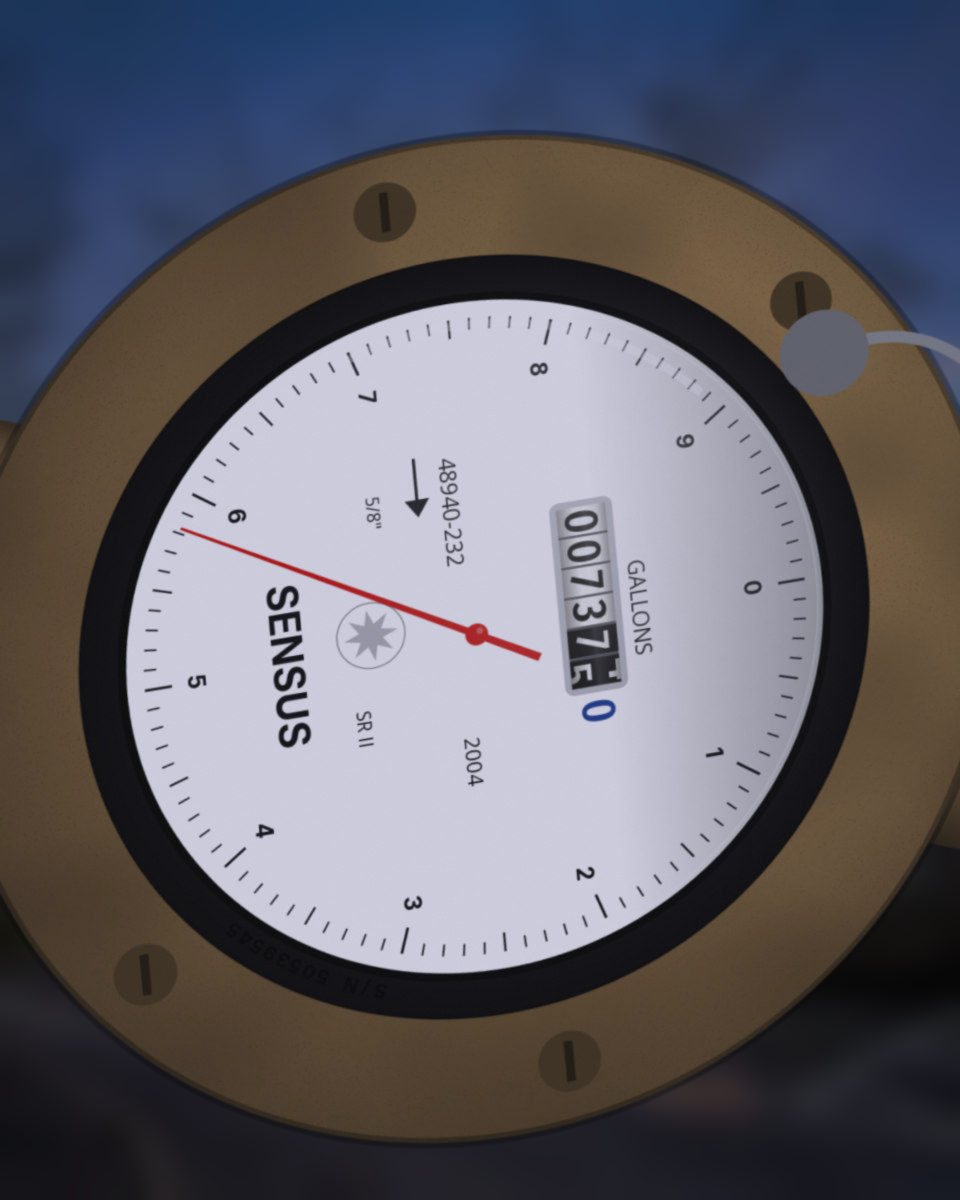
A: 73745.8gal
